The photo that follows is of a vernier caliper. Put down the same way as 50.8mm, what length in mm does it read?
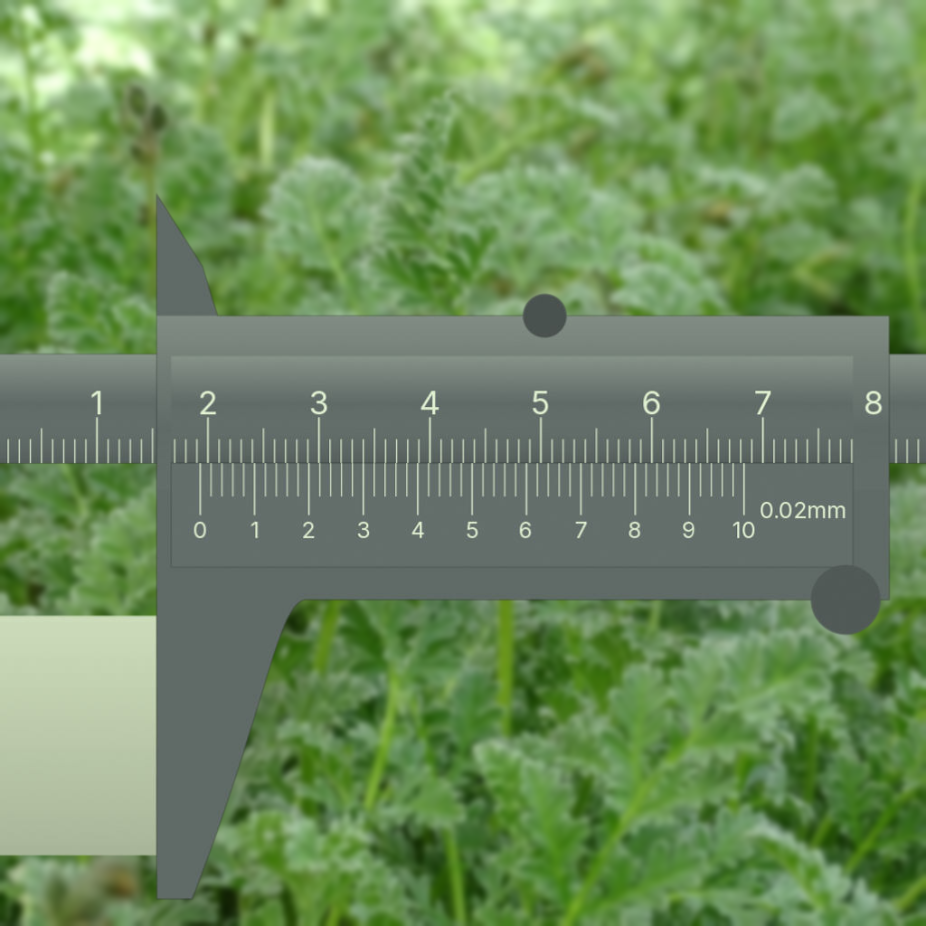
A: 19.3mm
